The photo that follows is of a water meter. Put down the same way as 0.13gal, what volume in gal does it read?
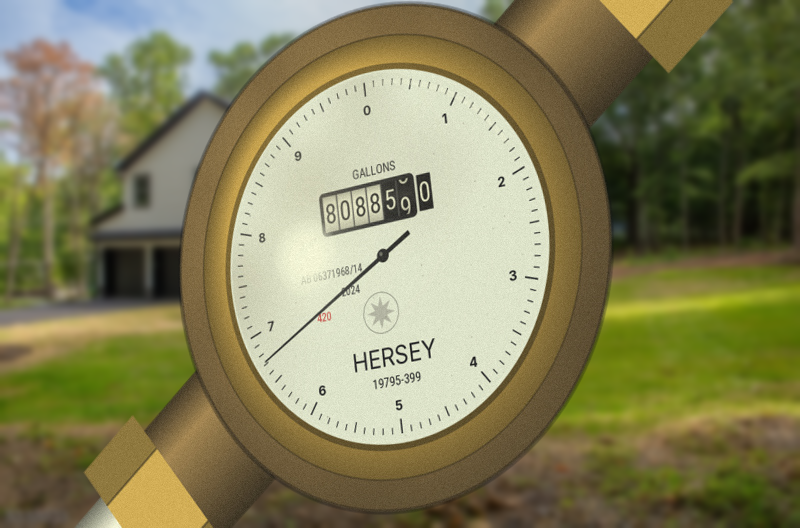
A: 8088586.7gal
